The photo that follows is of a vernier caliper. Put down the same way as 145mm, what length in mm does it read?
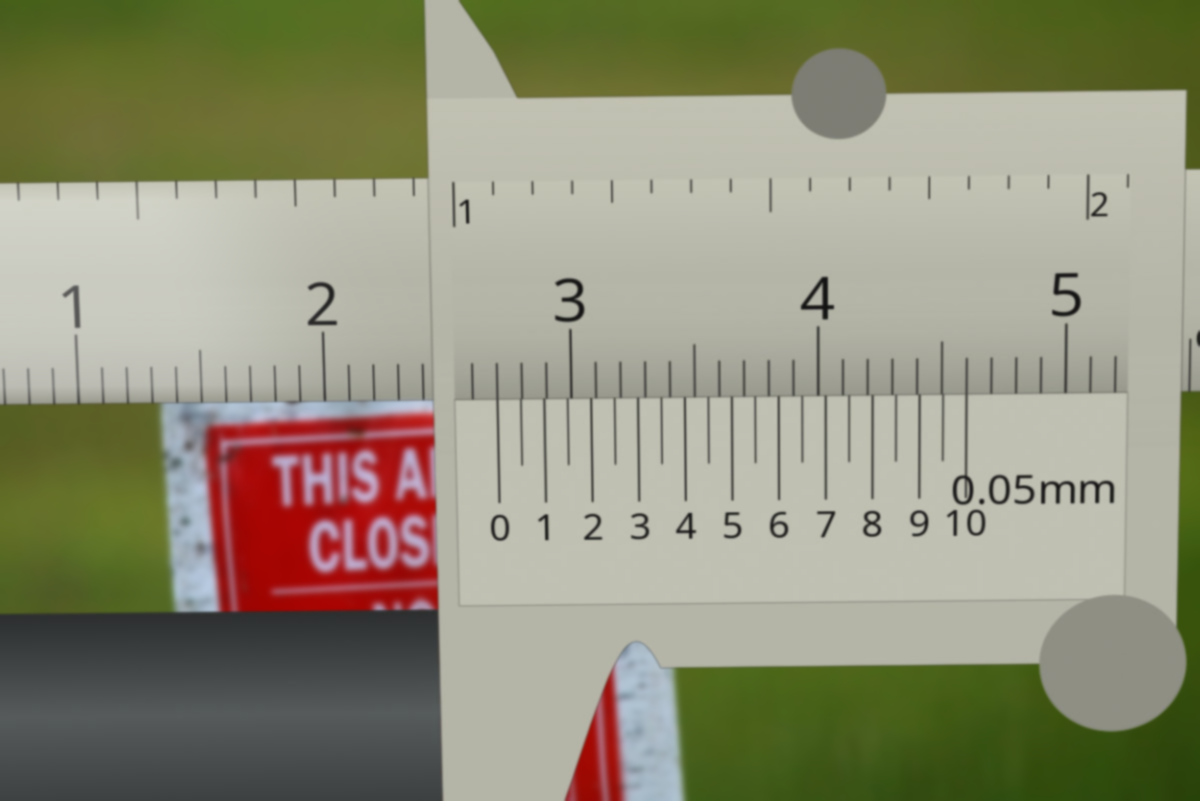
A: 27.0mm
